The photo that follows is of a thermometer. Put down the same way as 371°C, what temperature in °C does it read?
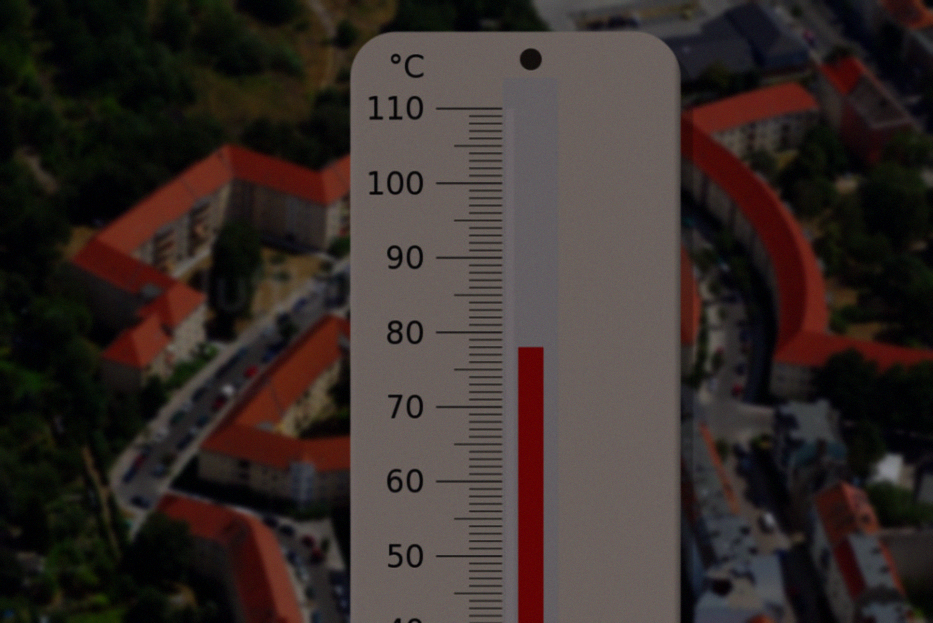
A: 78°C
